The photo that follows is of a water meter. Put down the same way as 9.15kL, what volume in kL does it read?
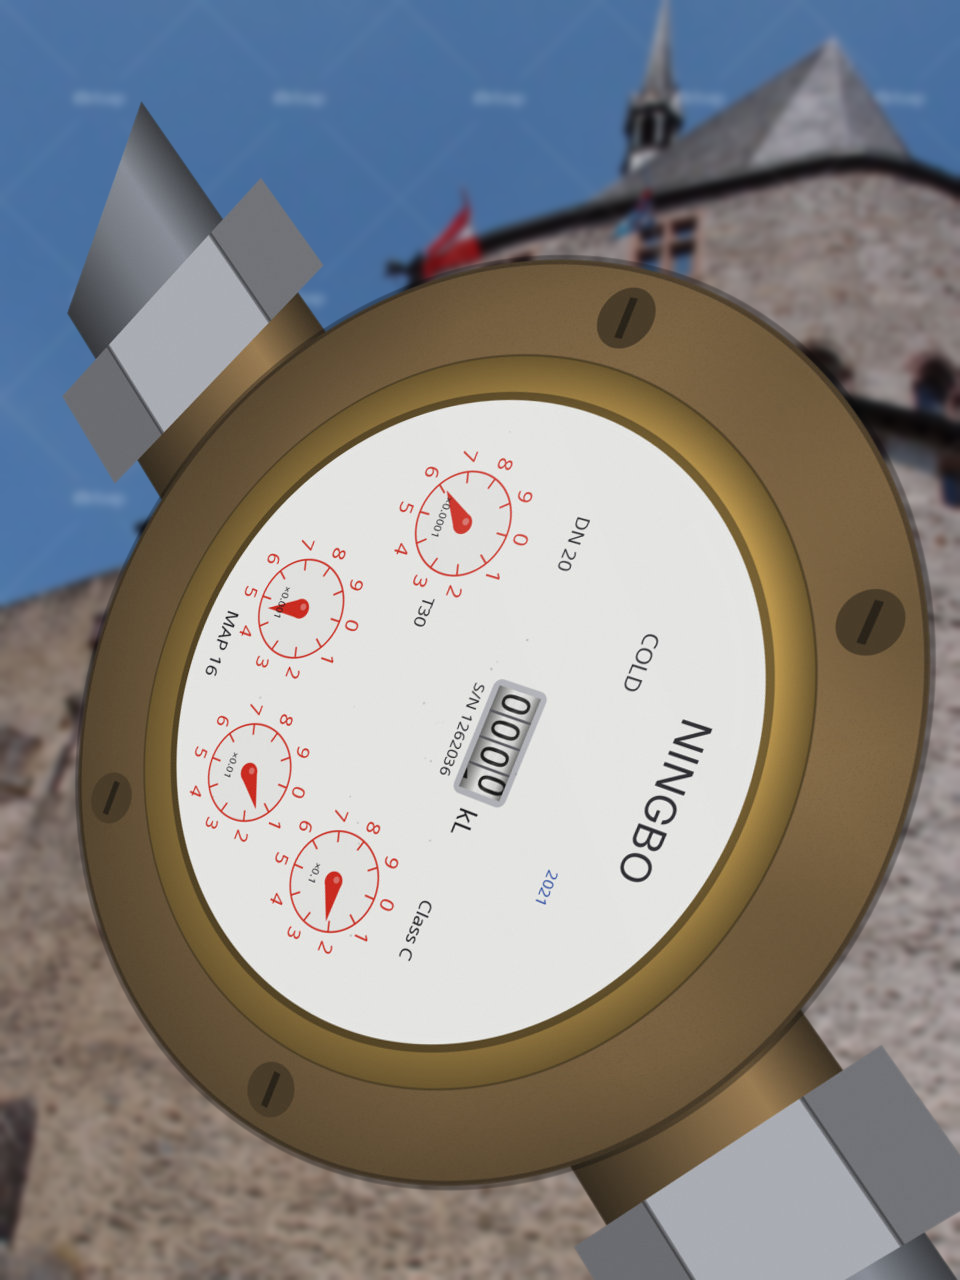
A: 0.2146kL
